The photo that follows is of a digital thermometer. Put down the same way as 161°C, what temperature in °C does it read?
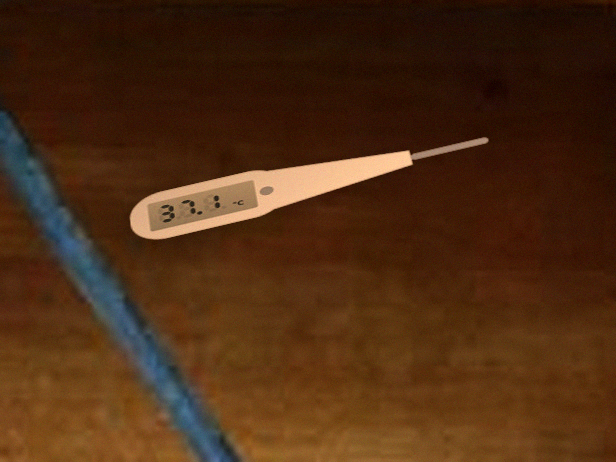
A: 37.1°C
